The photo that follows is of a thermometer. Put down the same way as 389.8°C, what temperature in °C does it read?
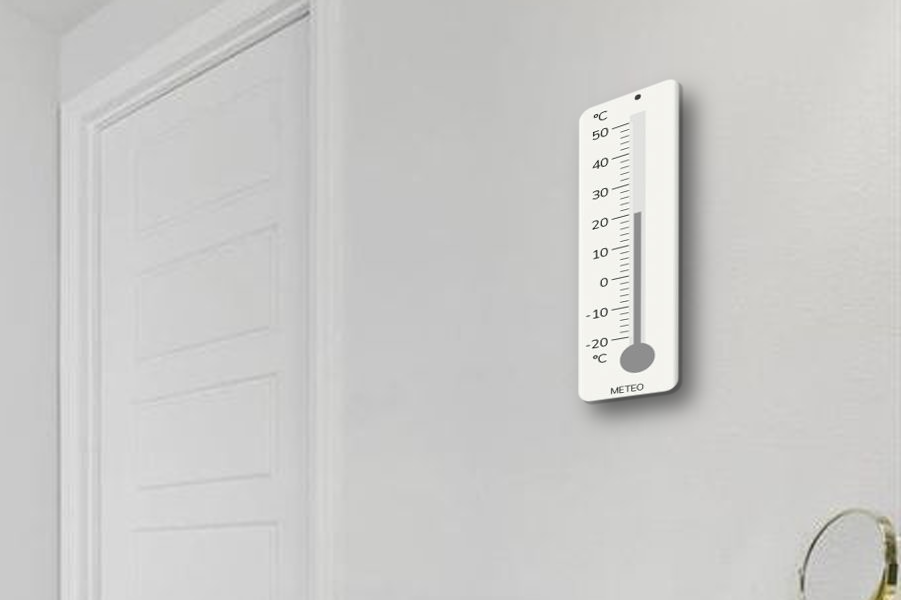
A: 20°C
